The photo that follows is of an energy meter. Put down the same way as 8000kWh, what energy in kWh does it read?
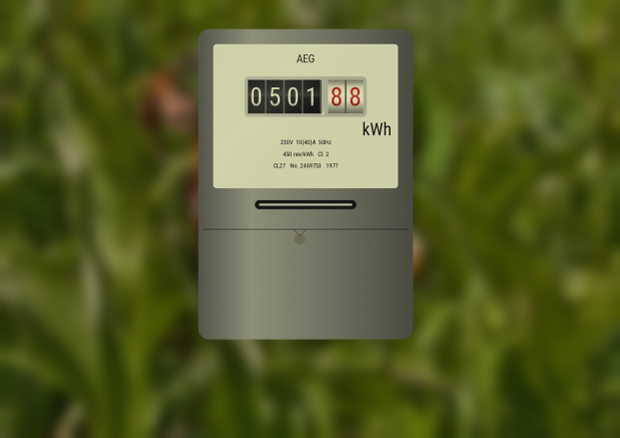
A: 501.88kWh
